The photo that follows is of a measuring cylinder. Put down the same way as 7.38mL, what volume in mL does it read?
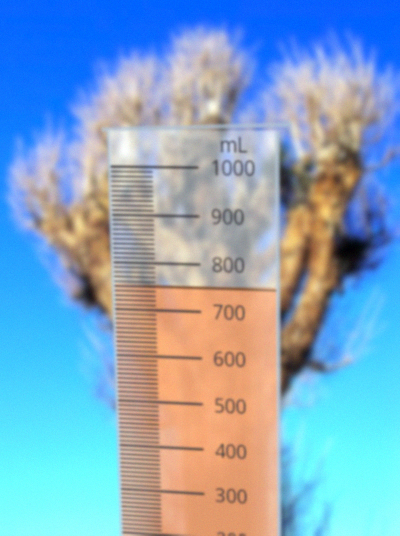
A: 750mL
